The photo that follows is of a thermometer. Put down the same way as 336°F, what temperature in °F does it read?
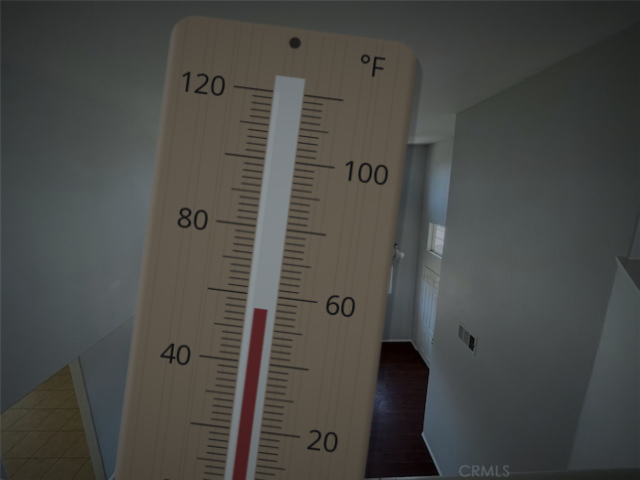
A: 56°F
